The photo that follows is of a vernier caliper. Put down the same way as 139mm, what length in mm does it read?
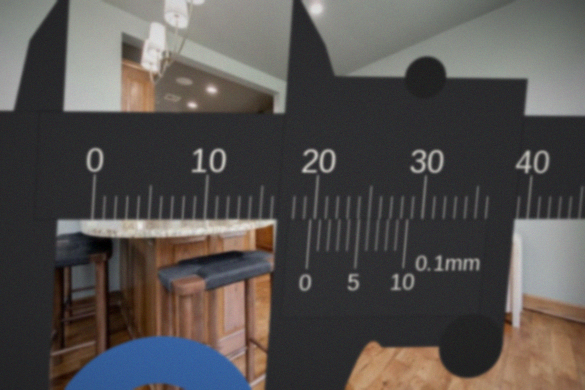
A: 19.6mm
